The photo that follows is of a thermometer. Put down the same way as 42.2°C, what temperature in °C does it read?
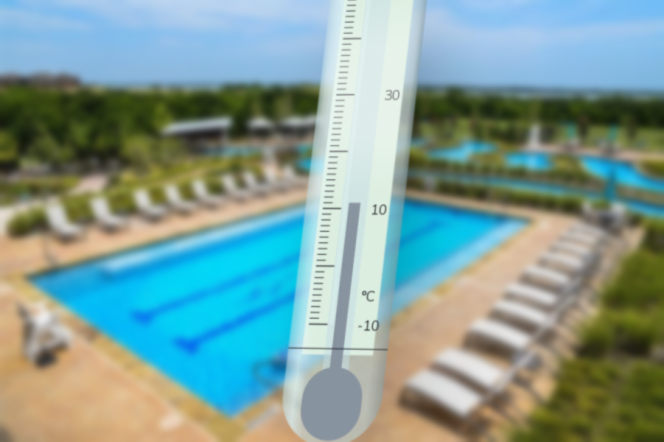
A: 11°C
